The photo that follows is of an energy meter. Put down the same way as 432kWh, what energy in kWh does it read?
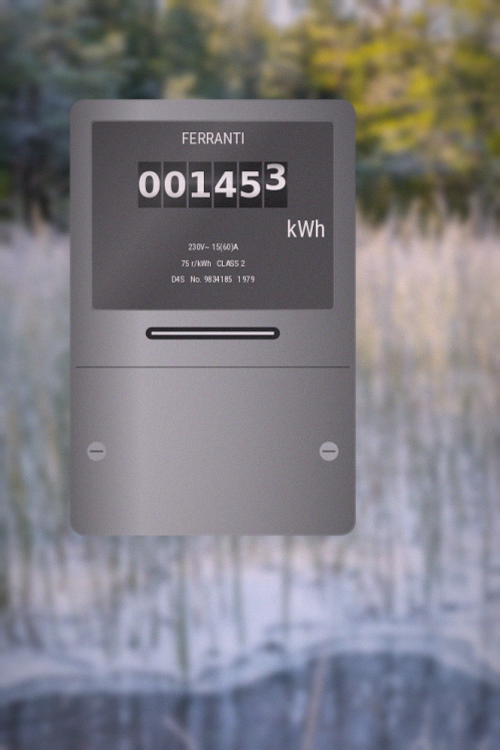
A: 1453kWh
